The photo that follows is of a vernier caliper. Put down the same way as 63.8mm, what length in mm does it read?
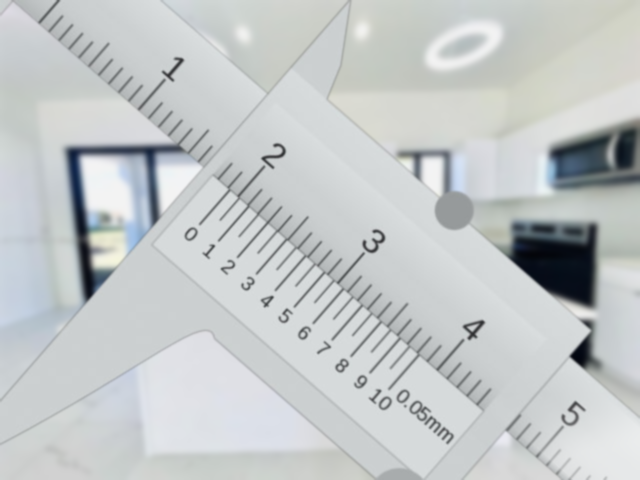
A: 19.2mm
